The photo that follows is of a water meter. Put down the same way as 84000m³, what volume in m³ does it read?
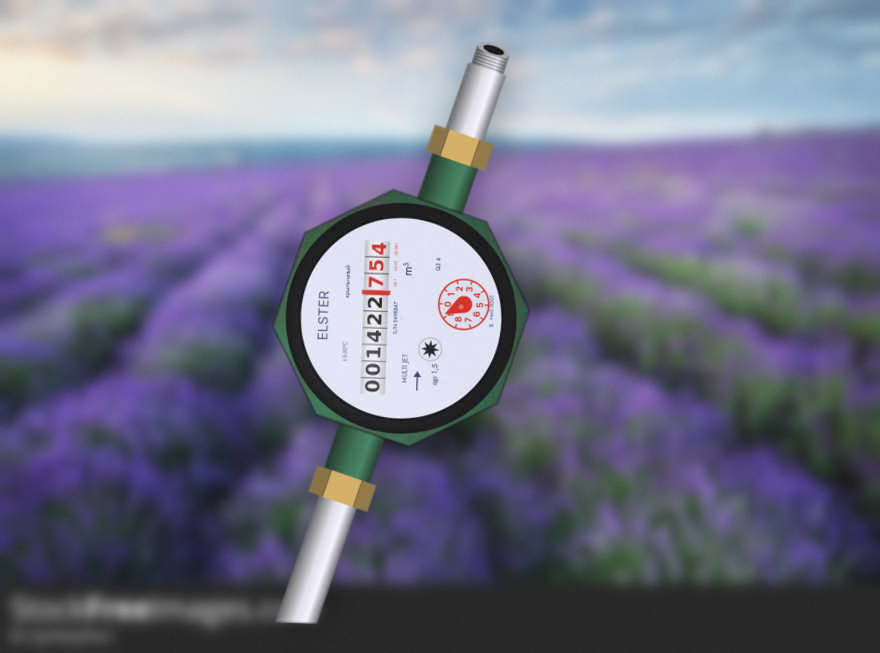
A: 1422.7539m³
